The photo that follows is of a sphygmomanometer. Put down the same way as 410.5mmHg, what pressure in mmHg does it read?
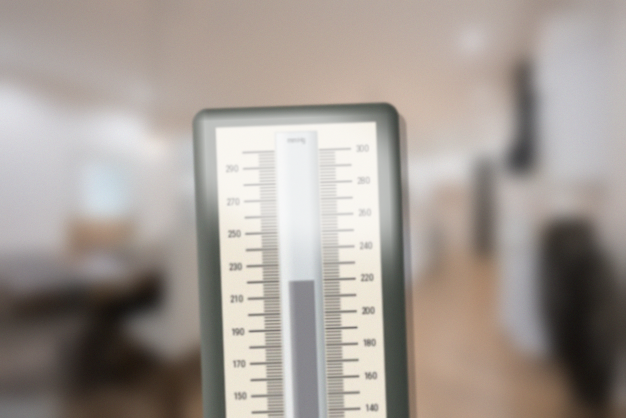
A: 220mmHg
